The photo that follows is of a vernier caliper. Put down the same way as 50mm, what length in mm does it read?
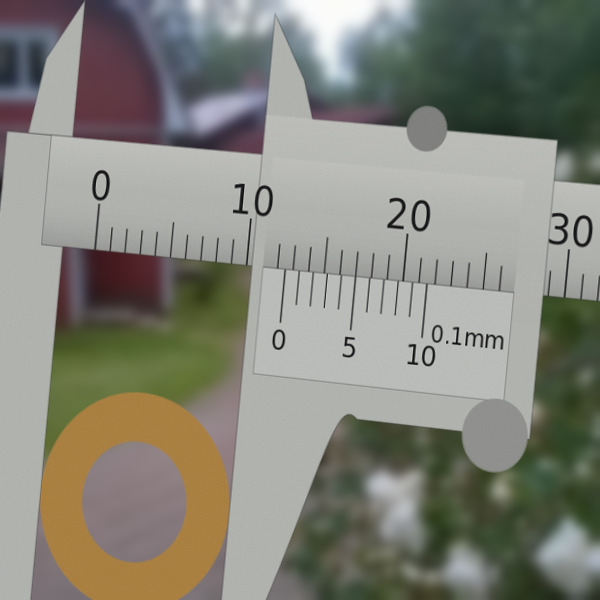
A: 12.5mm
